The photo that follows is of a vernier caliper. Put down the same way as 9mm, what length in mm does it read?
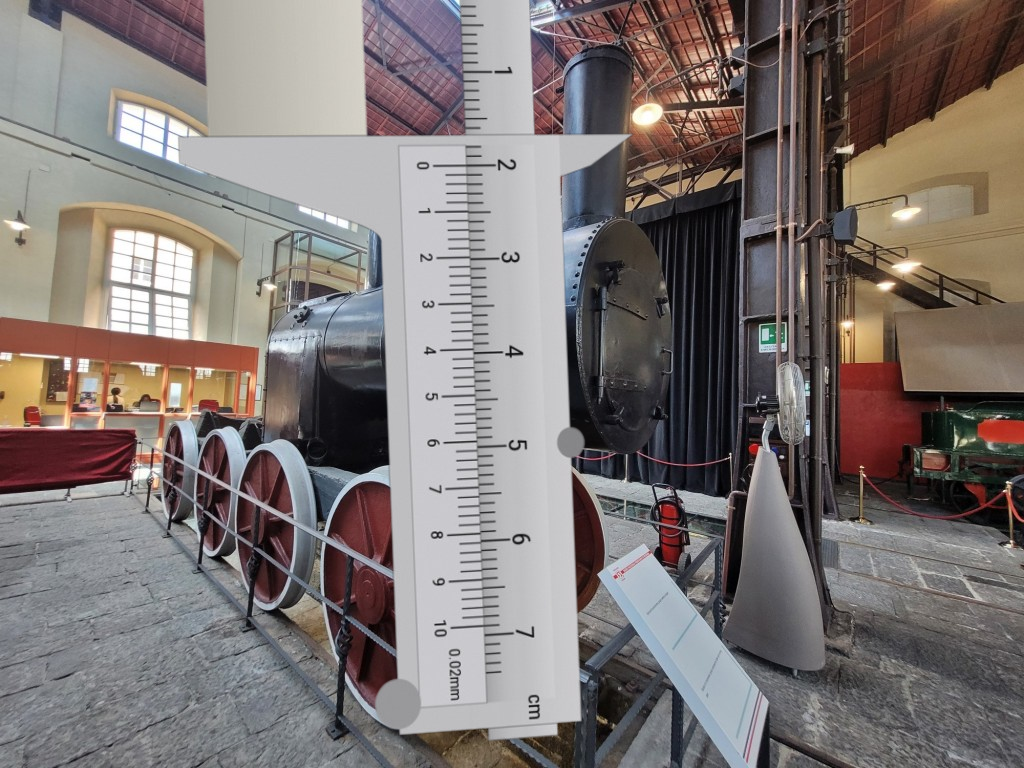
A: 20.0mm
